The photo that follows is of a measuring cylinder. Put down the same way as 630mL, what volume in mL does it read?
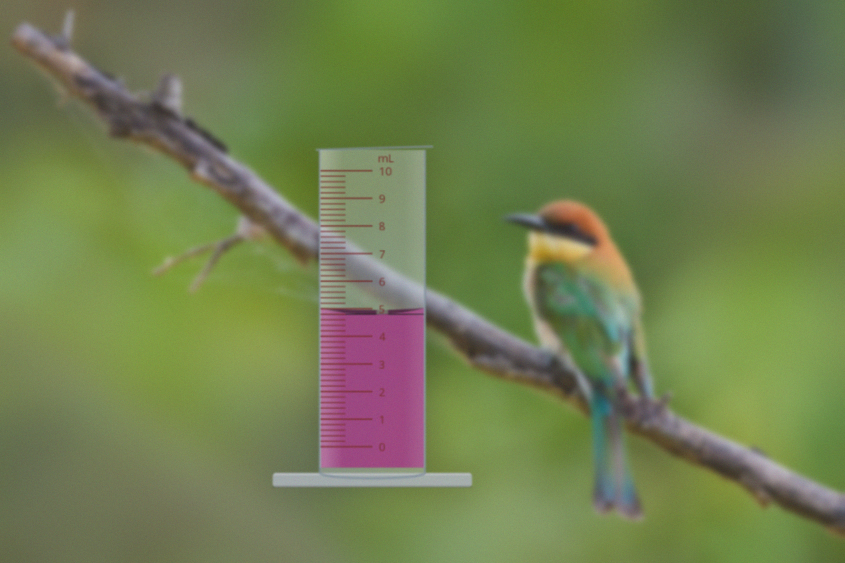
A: 4.8mL
